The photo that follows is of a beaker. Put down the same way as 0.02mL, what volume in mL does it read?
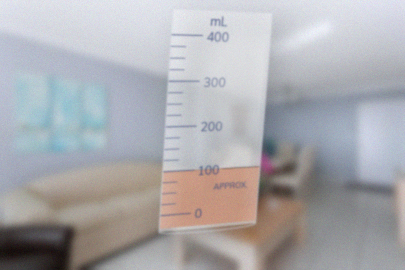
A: 100mL
